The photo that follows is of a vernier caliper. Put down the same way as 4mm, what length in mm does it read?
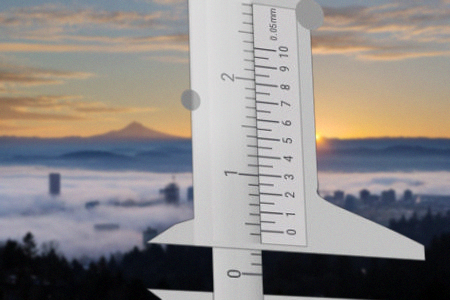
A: 4.4mm
